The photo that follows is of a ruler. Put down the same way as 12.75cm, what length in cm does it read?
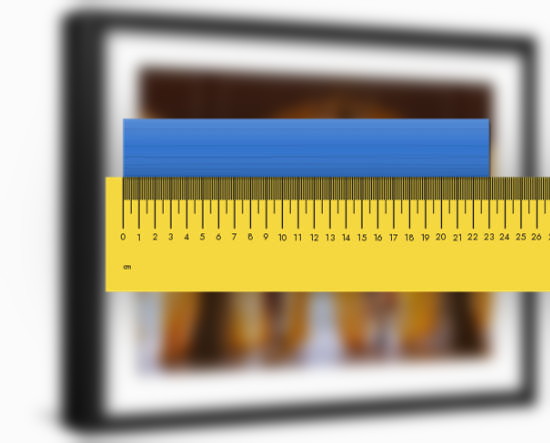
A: 23cm
